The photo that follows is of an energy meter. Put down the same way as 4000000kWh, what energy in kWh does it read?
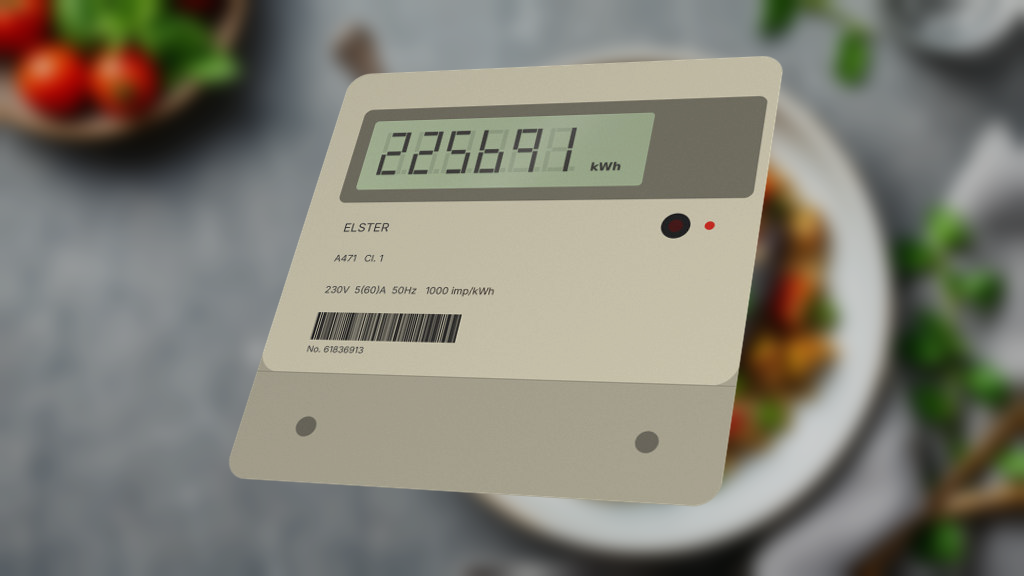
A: 225691kWh
